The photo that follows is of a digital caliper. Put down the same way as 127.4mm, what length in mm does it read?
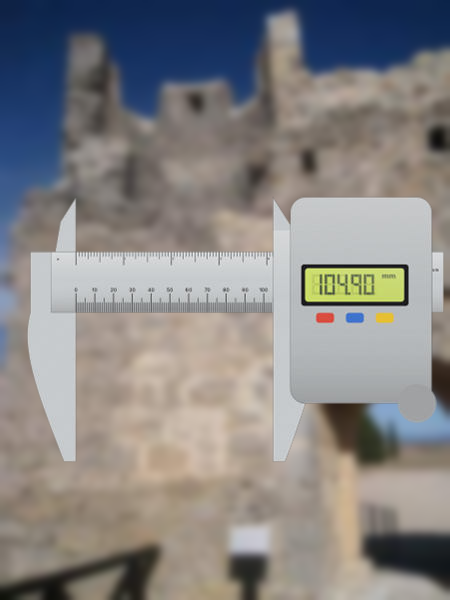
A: 104.90mm
